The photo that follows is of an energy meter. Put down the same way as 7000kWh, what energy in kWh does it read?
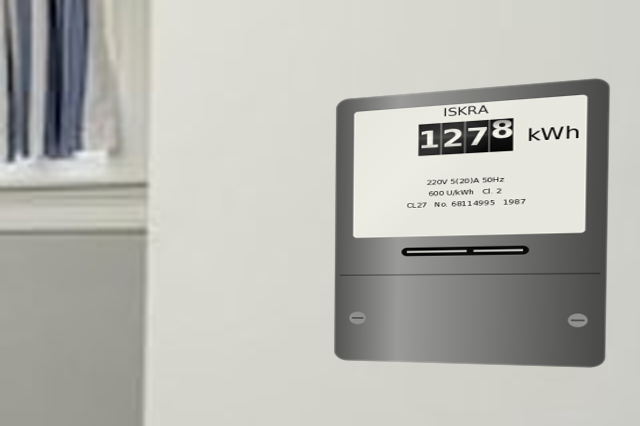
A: 1278kWh
